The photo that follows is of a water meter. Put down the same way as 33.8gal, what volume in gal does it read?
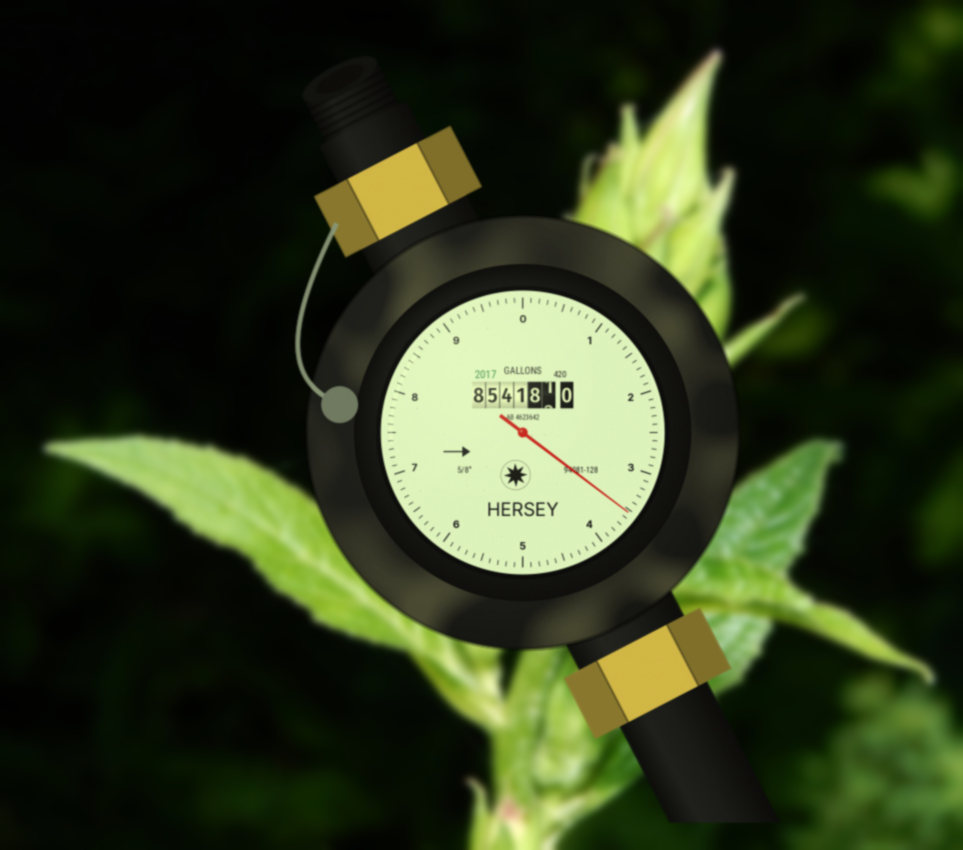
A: 8541813.5gal
